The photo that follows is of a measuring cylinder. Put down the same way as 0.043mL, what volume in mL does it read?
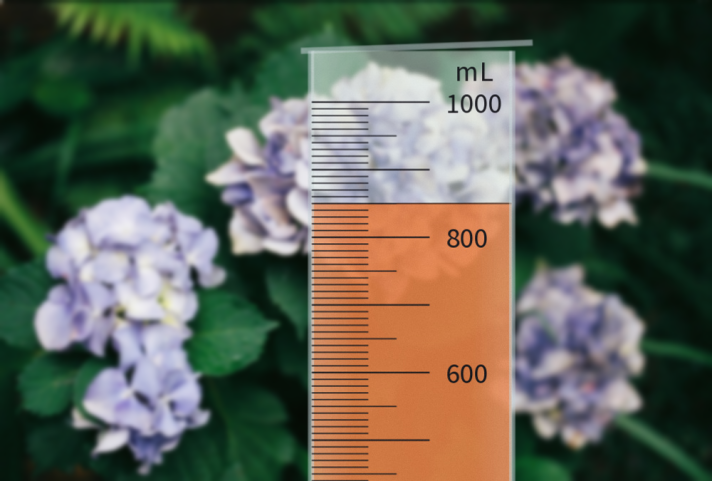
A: 850mL
